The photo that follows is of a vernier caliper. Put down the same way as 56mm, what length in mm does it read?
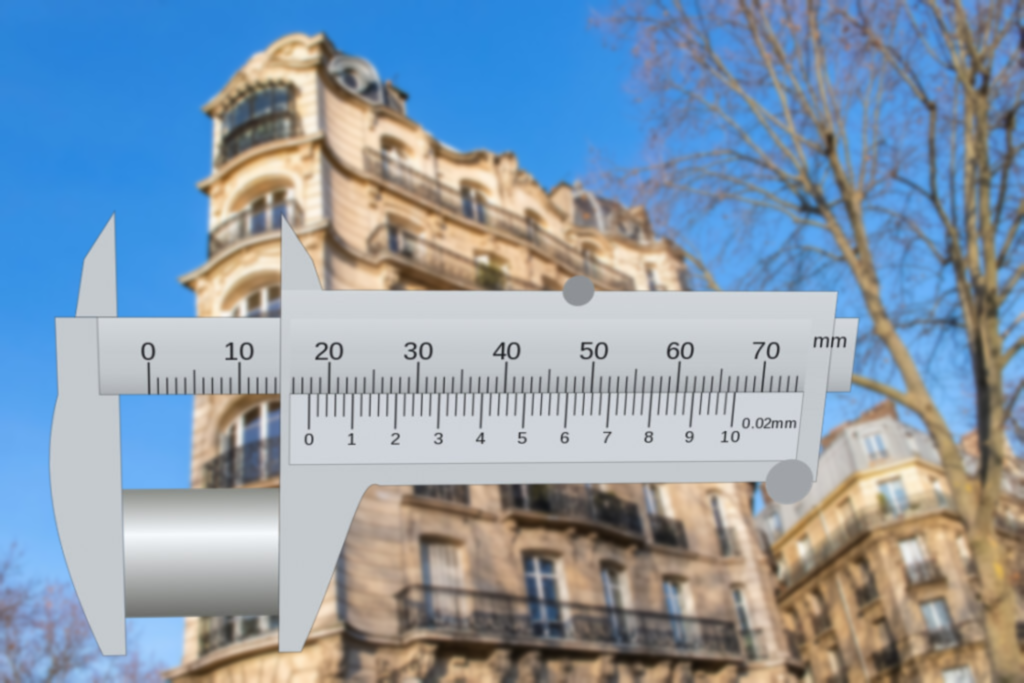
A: 17.8mm
